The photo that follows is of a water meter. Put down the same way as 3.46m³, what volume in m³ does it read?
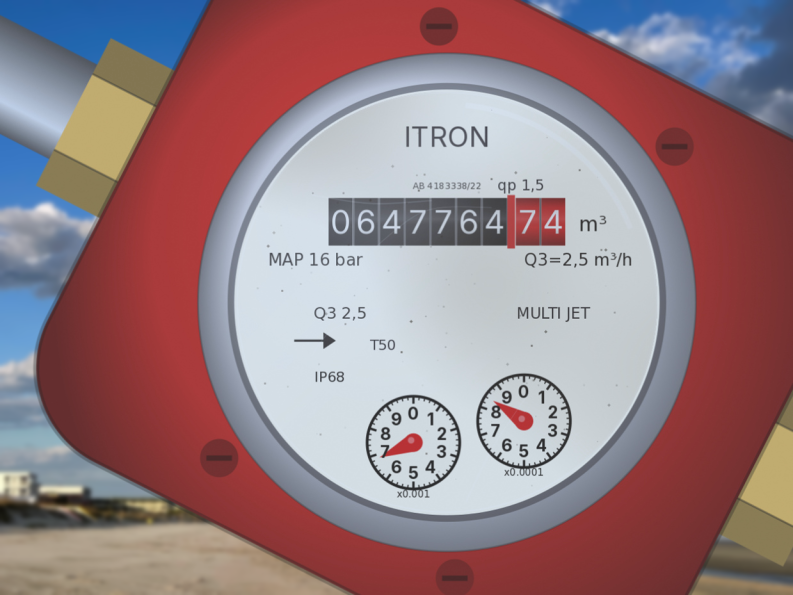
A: 647764.7468m³
